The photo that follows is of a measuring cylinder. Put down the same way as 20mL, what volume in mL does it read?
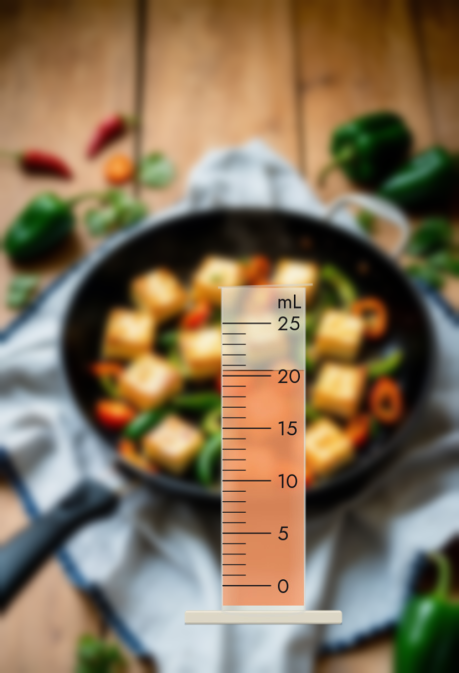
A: 20.5mL
